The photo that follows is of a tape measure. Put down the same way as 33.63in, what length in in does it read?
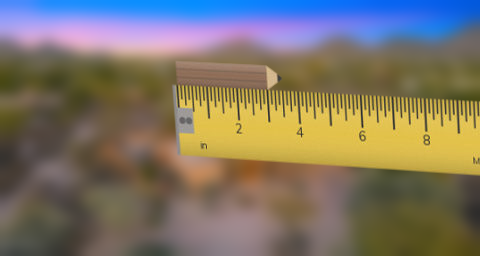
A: 3.5in
